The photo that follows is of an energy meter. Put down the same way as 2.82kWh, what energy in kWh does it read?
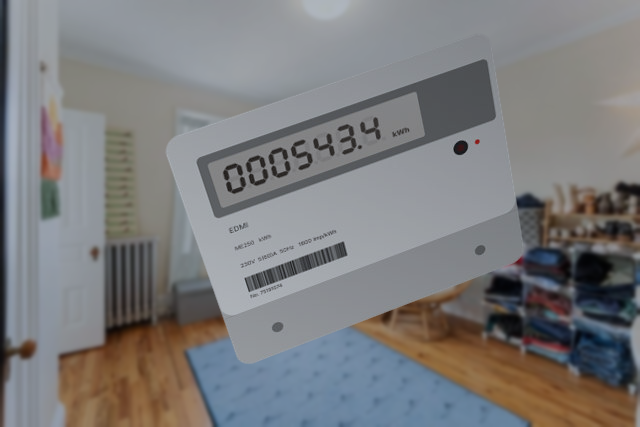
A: 543.4kWh
